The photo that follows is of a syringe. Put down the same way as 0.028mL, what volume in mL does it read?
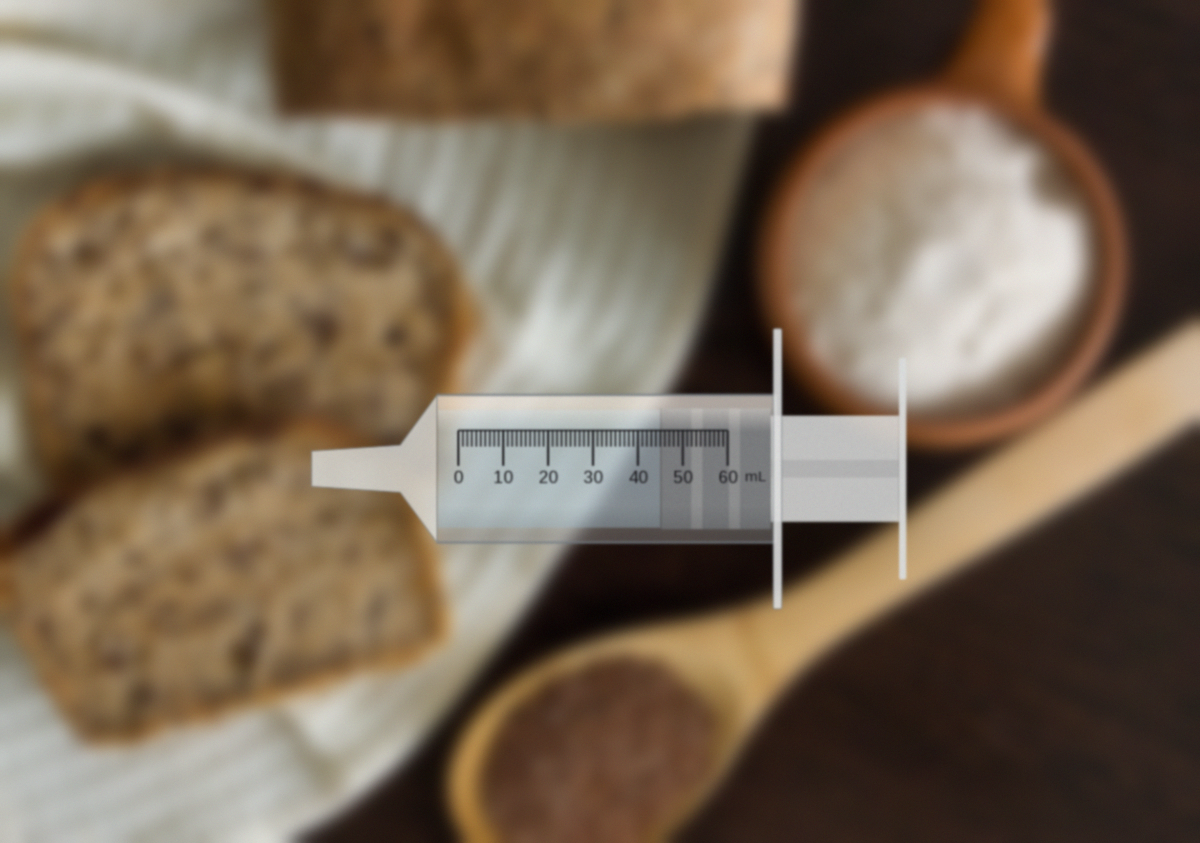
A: 45mL
